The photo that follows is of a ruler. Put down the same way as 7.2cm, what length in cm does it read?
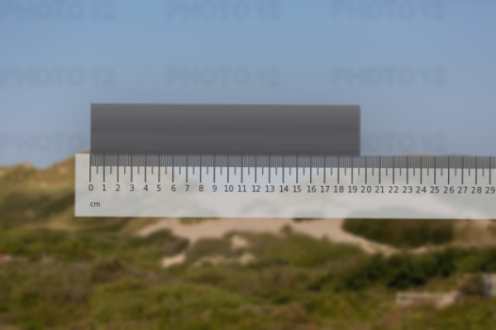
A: 19.5cm
